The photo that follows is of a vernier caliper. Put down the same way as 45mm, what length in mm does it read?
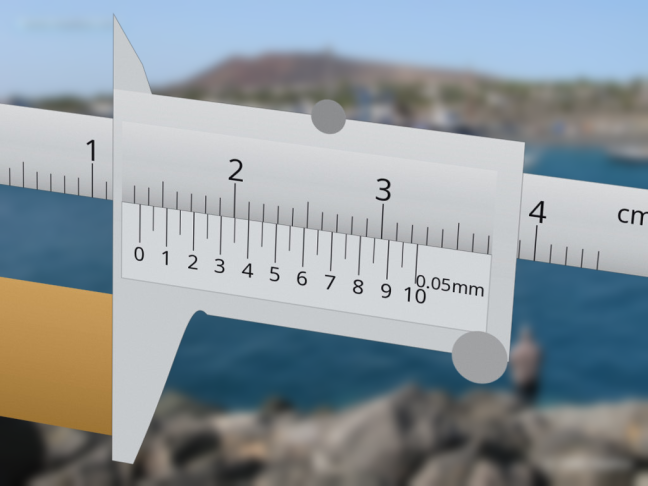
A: 13.4mm
